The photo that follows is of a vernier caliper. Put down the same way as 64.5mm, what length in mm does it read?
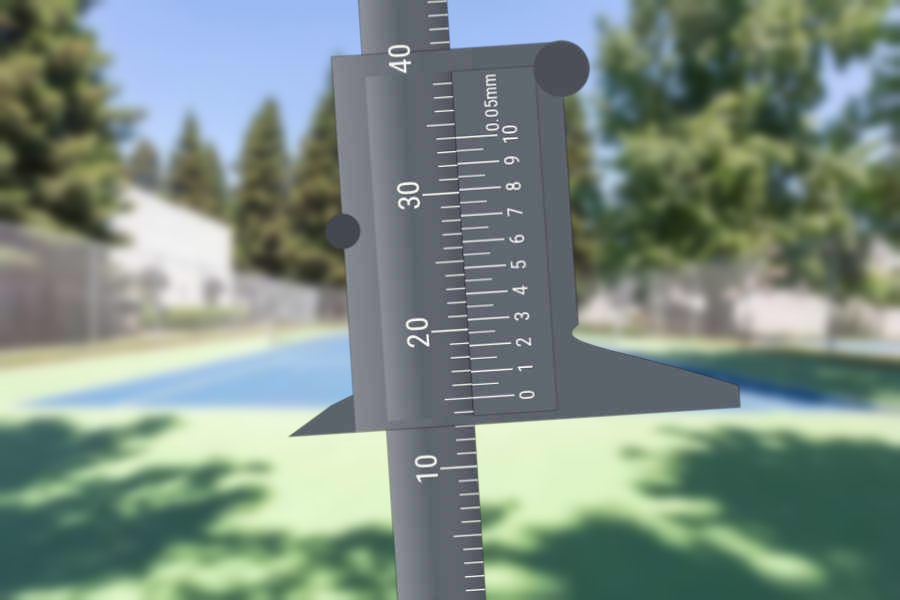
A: 15.0mm
